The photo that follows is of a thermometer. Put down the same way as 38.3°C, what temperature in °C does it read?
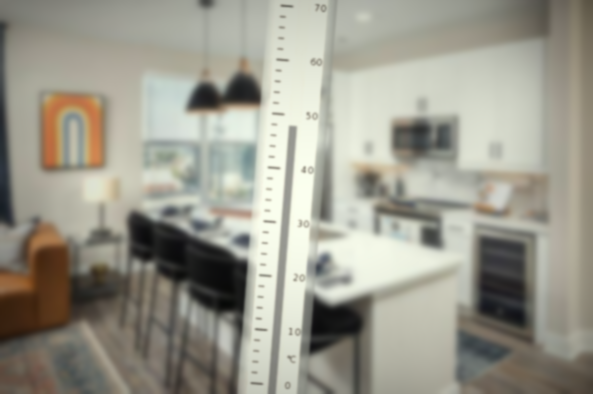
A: 48°C
